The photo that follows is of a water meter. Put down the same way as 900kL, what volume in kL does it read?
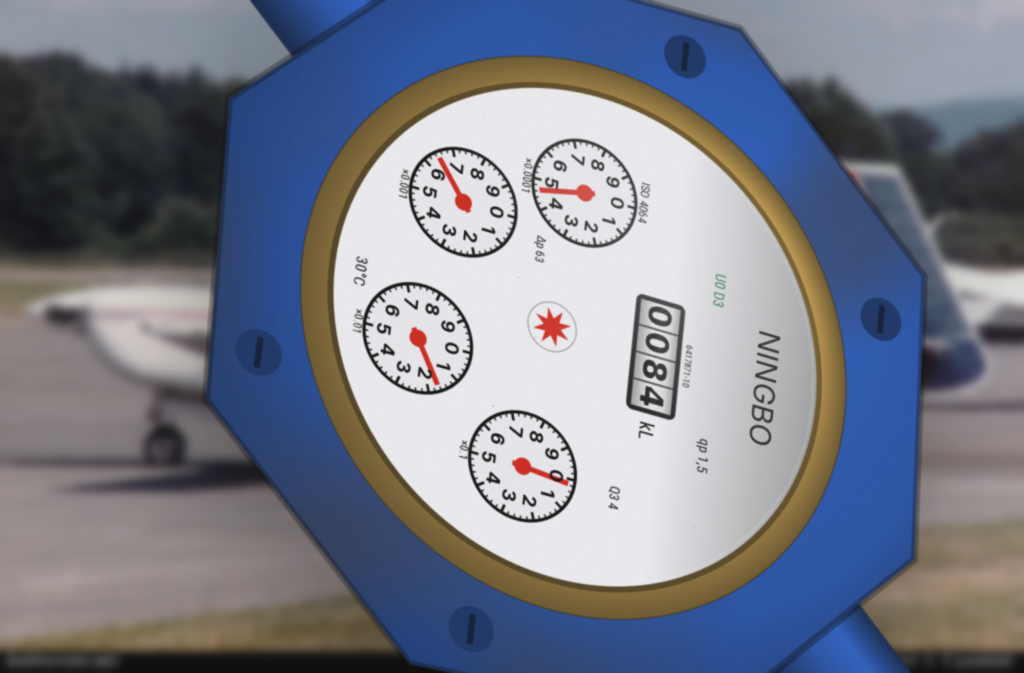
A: 84.0164kL
